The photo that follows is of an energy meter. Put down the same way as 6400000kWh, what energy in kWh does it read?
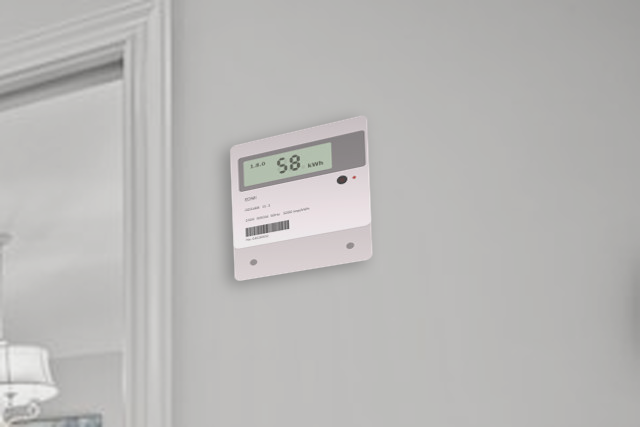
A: 58kWh
